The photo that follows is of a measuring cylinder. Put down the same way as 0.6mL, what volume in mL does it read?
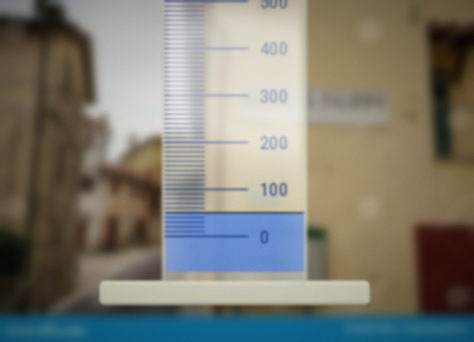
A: 50mL
